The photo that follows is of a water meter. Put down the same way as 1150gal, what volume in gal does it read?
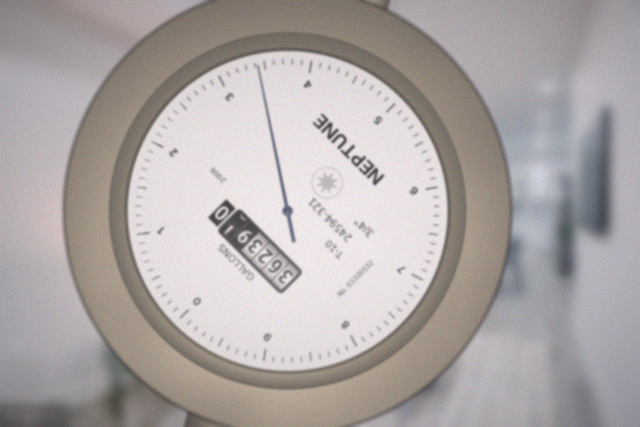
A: 3623913.4gal
